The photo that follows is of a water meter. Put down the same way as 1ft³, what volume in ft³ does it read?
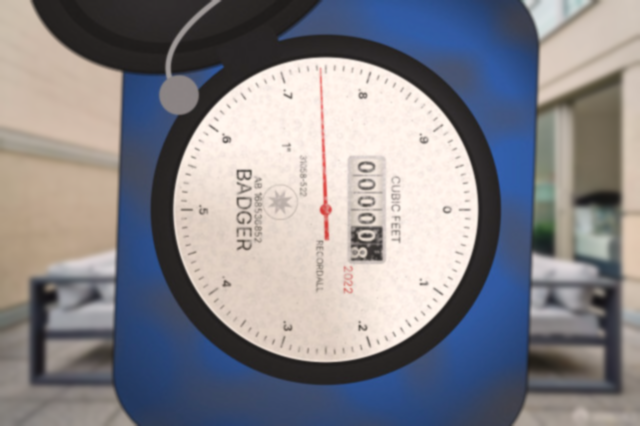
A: 7.74ft³
